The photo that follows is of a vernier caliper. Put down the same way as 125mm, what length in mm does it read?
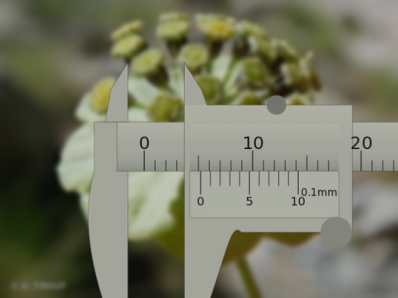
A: 5.2mm
